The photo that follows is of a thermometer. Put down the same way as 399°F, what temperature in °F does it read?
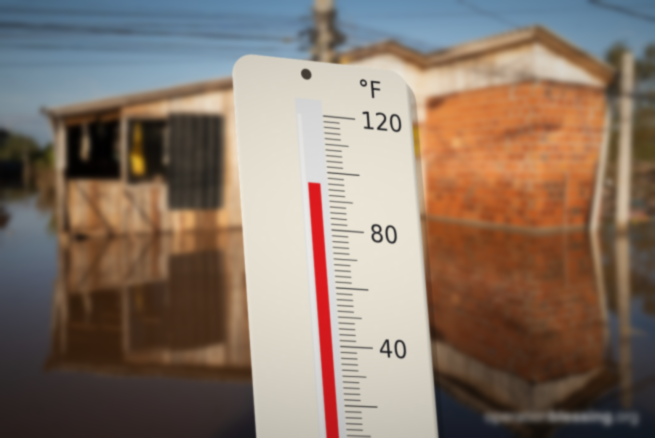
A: 96°F
